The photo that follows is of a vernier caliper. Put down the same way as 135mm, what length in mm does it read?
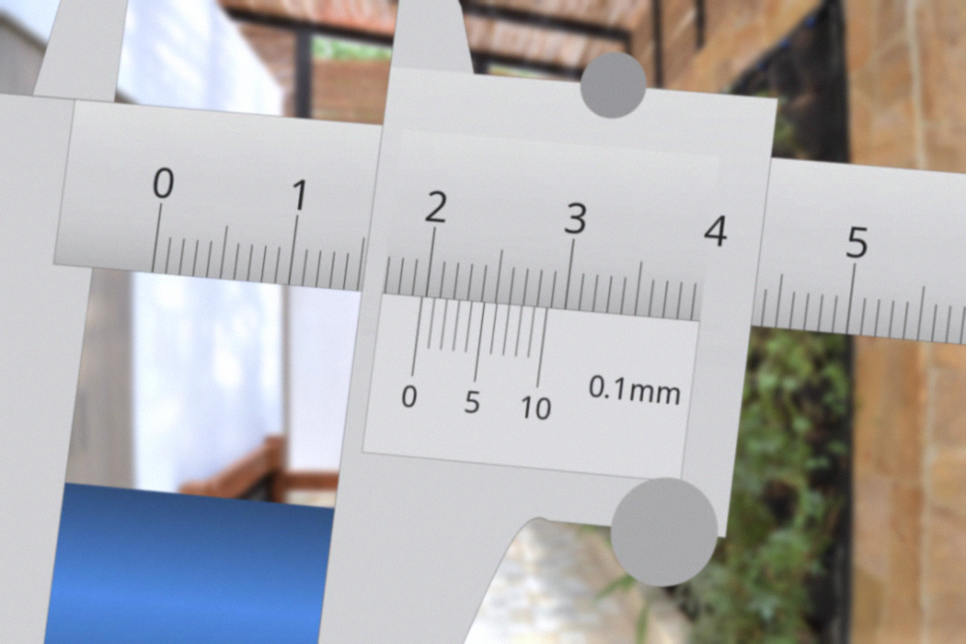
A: 19.7mm
